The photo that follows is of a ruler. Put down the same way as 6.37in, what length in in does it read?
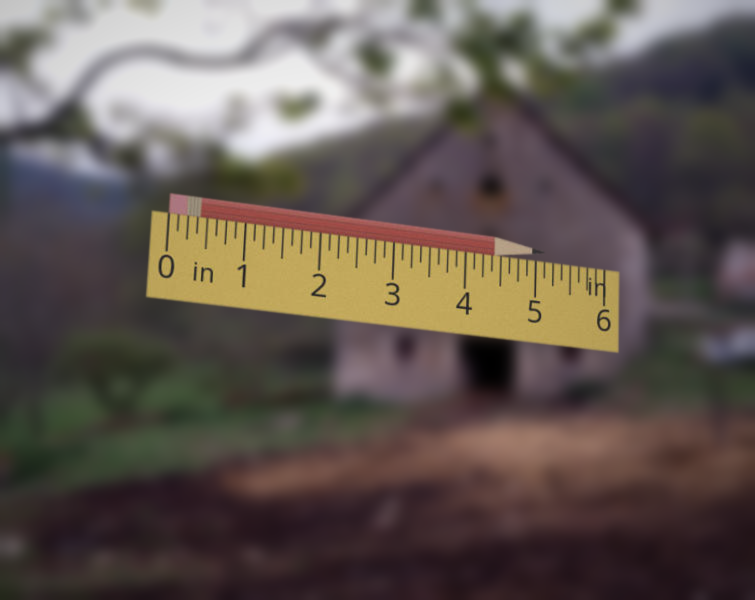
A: 5.125in
